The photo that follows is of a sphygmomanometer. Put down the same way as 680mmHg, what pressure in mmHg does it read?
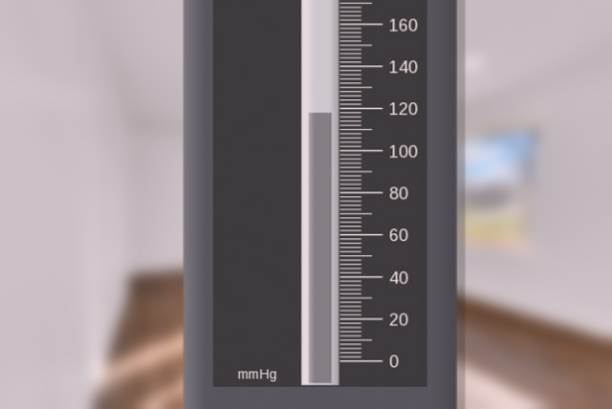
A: 118mmHg
